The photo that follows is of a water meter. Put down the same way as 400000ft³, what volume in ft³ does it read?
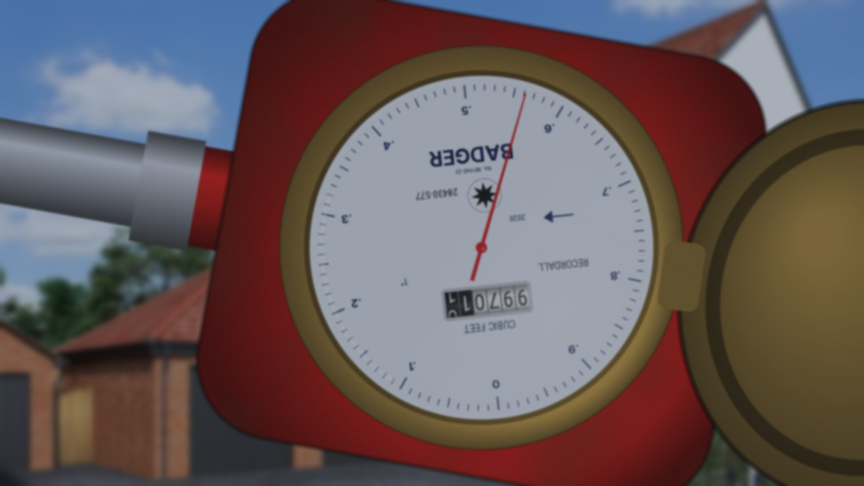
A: 997010.56ft³
